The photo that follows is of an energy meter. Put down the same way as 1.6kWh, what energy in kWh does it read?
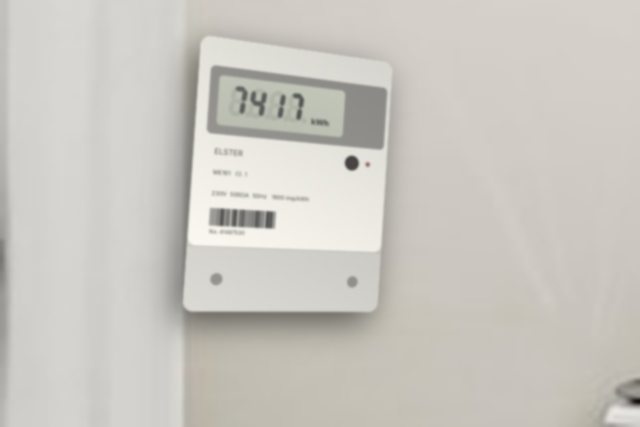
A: 7417kWh
